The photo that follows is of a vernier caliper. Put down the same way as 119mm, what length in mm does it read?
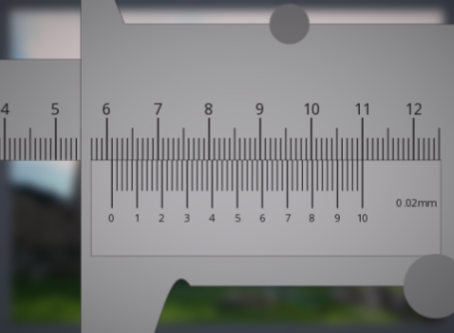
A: 61.0mm
